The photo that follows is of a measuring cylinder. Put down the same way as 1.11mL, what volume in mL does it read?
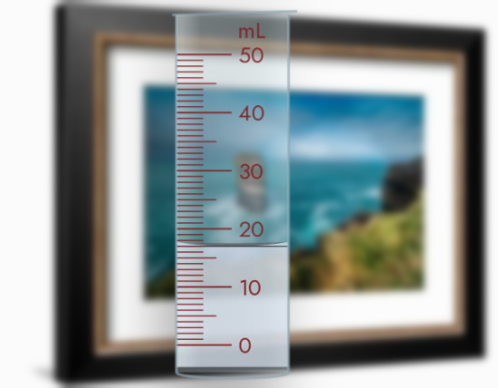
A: 17mL
